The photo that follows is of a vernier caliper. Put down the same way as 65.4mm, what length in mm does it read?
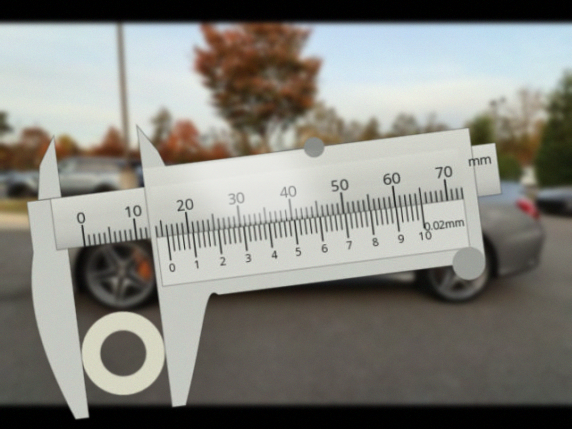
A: 16.0mm
